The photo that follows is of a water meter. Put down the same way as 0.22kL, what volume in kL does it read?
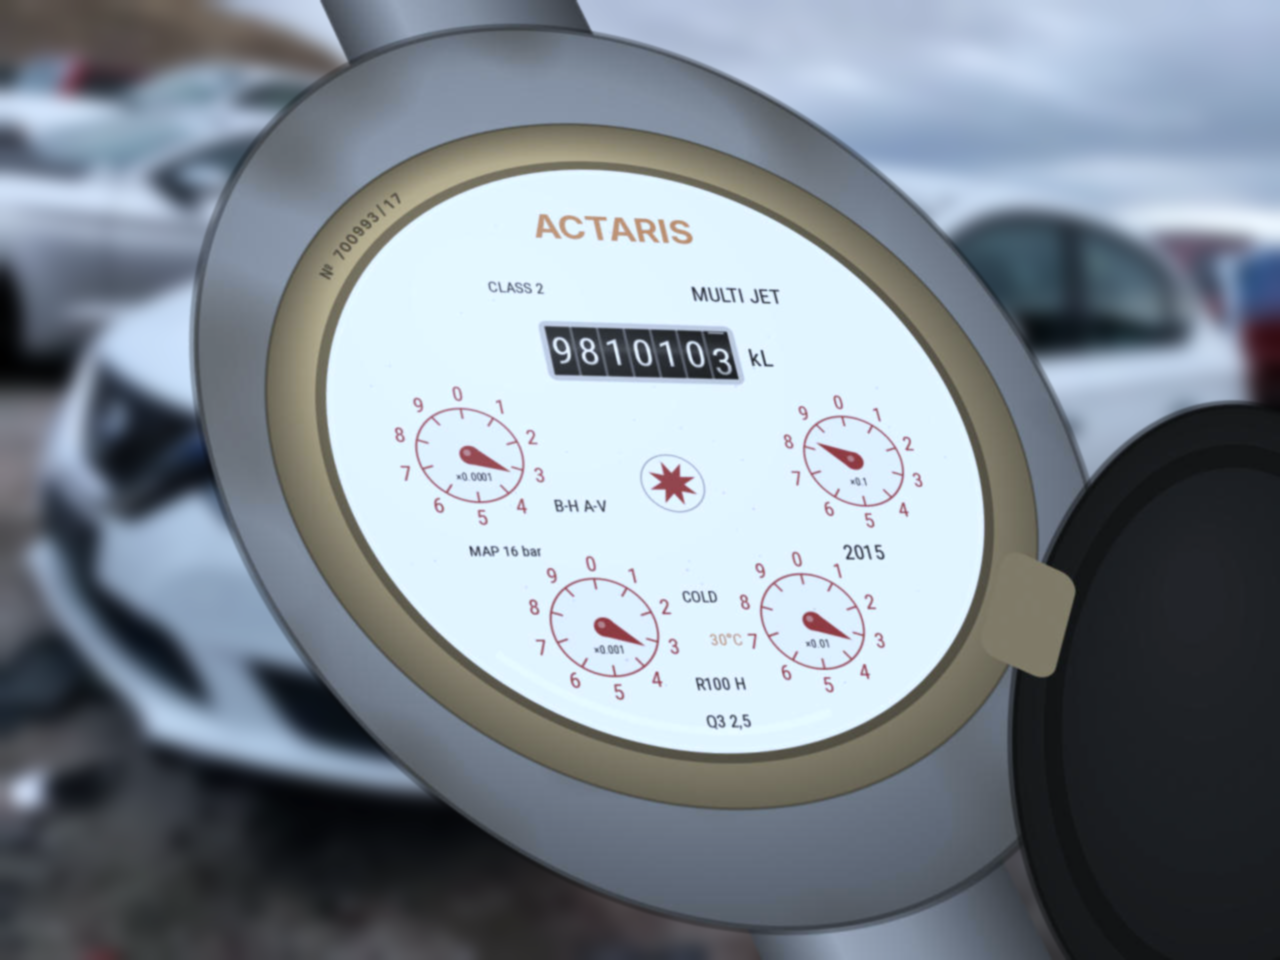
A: 9810102.8333kL
